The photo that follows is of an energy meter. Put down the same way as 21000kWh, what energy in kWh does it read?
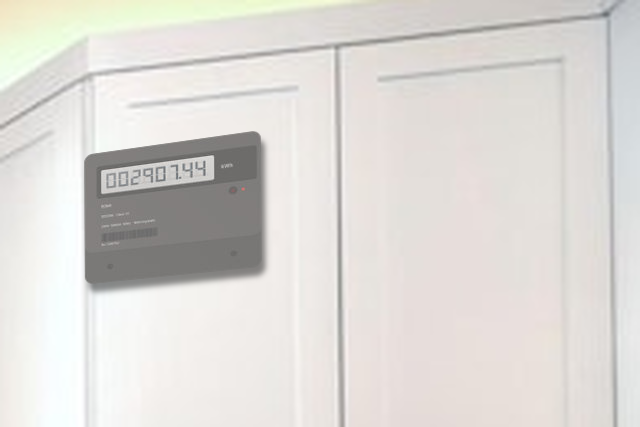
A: 2907.44kWh
